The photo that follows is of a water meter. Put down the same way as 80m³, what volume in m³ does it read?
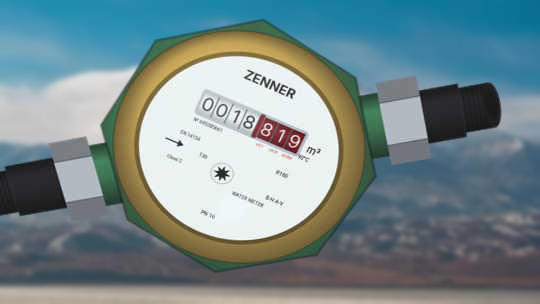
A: 18.819m³
